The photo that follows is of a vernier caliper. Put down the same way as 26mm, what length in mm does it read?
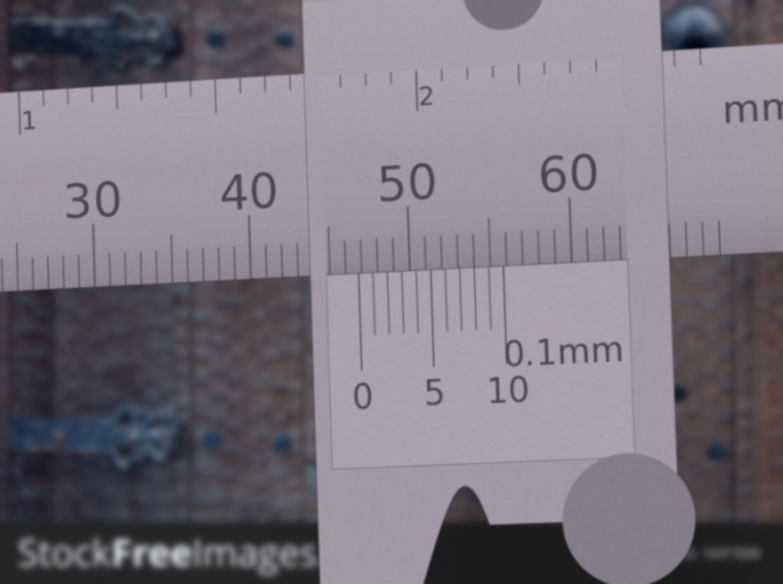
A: 46.8mm
